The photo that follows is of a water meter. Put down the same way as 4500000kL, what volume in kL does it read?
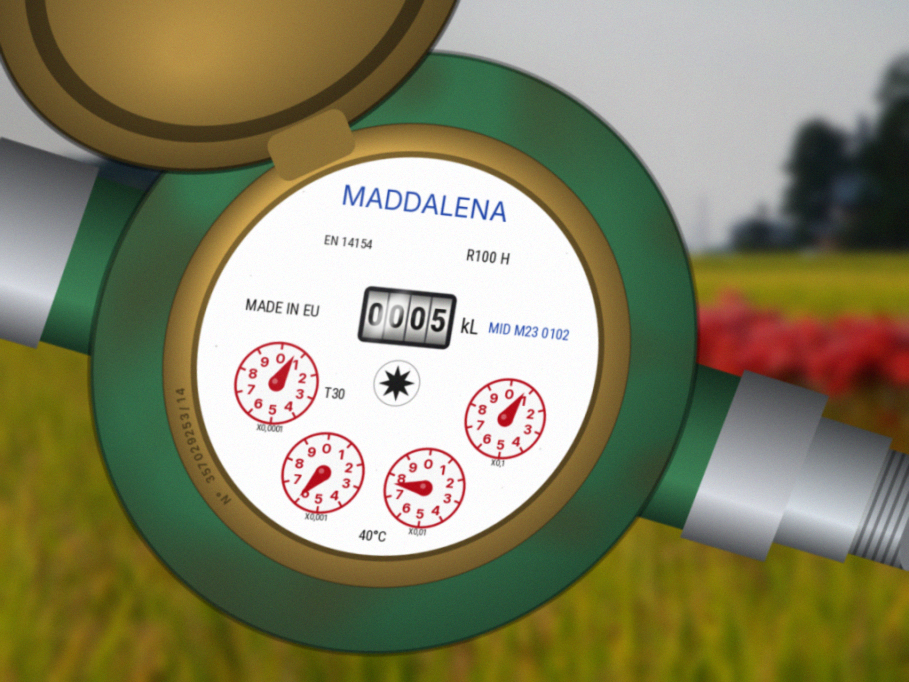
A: 5.0760kL
